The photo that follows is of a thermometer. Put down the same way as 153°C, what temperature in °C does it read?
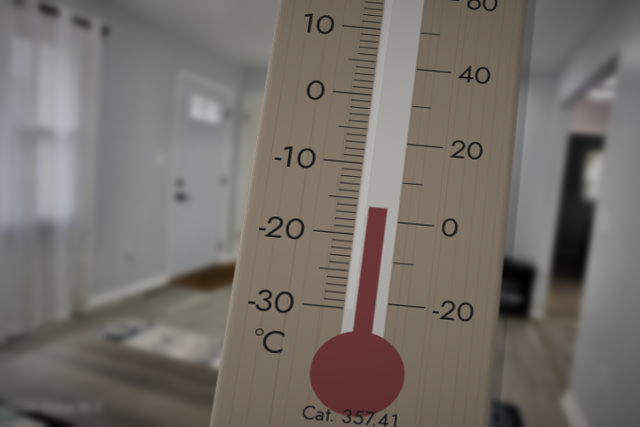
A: -16°C
